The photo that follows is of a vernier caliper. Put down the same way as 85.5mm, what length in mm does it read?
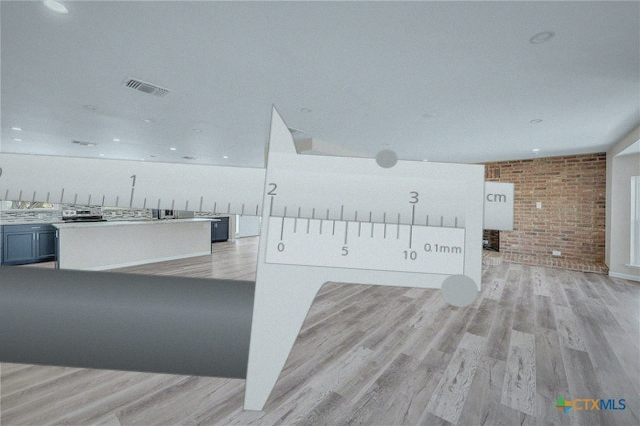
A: 20.9mm
